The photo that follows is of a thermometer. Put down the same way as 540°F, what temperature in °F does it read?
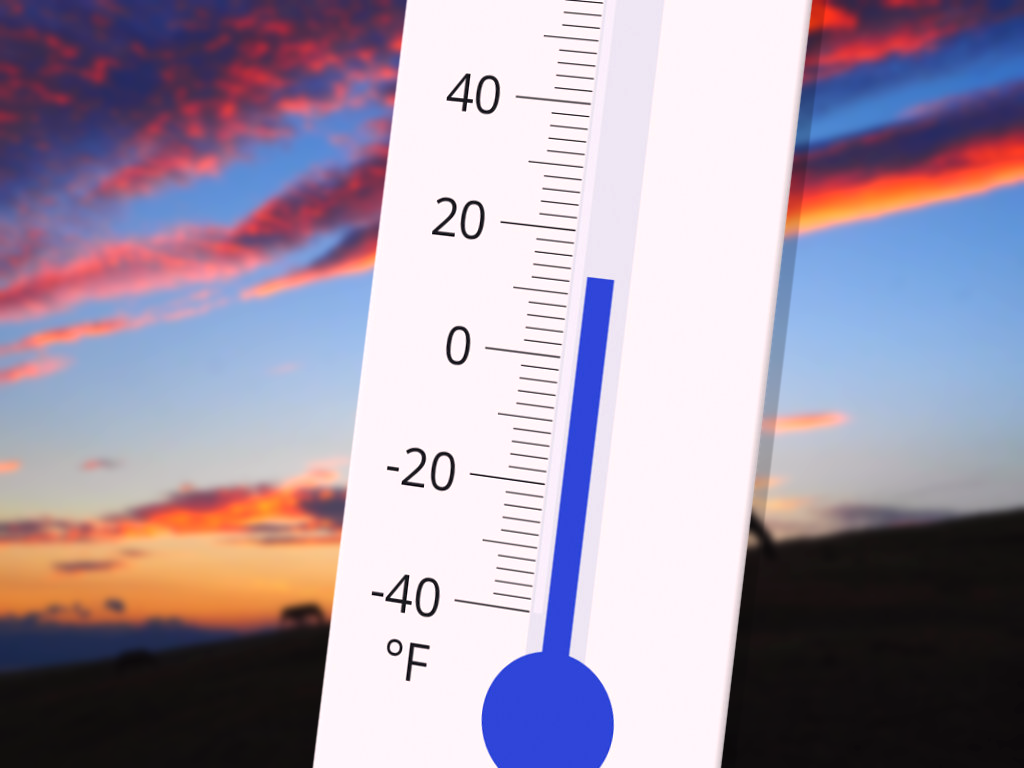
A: 13°F
